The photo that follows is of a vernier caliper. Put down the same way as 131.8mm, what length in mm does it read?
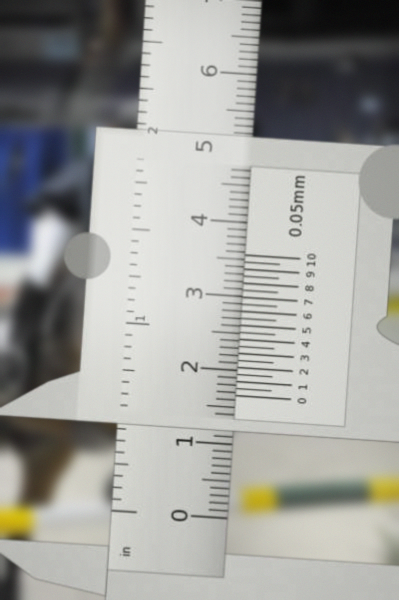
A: 16.6mm
